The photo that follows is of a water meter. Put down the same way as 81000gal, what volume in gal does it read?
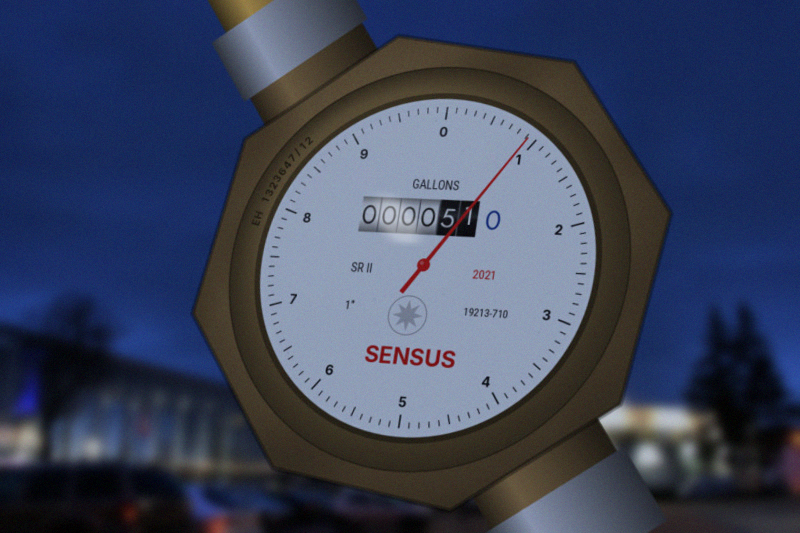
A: 510.9gal
